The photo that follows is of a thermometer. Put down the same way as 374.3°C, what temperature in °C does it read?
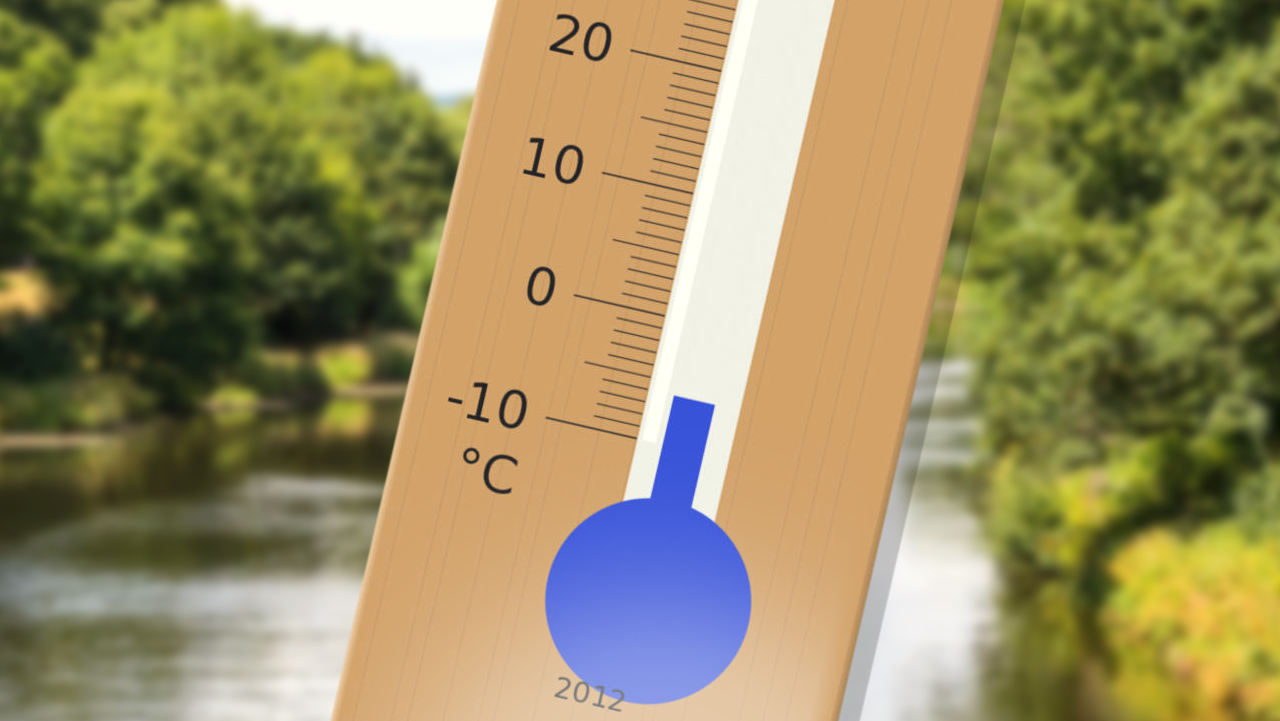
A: -6°C
